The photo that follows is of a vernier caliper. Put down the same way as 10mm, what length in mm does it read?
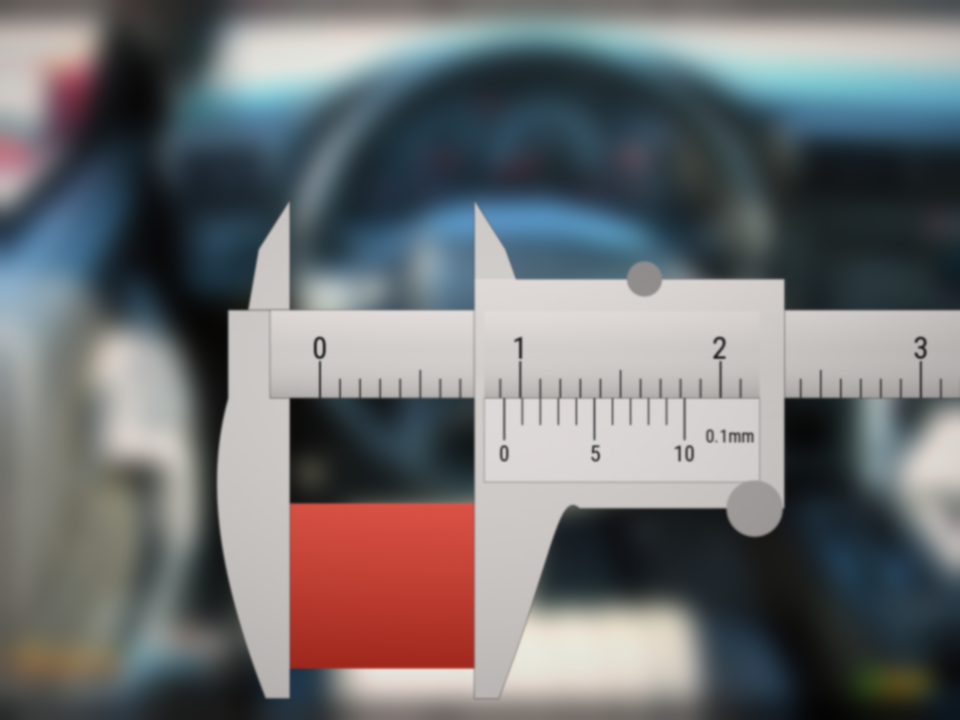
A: 9.2mm
